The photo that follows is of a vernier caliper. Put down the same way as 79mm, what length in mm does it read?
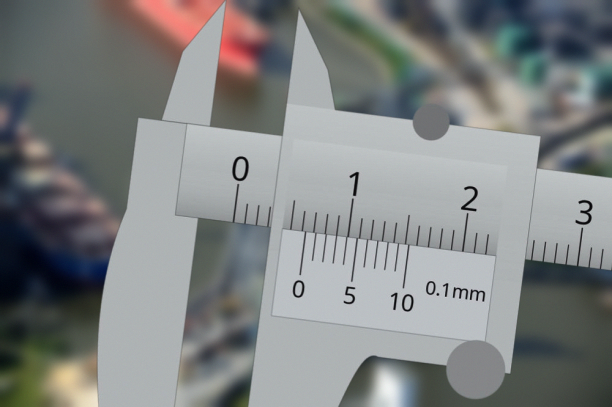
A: 6.3mm
